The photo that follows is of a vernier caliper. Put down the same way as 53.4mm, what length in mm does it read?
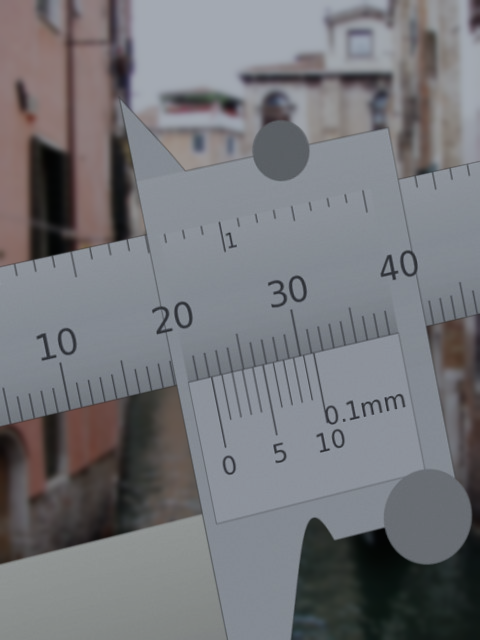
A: 22.2mm
